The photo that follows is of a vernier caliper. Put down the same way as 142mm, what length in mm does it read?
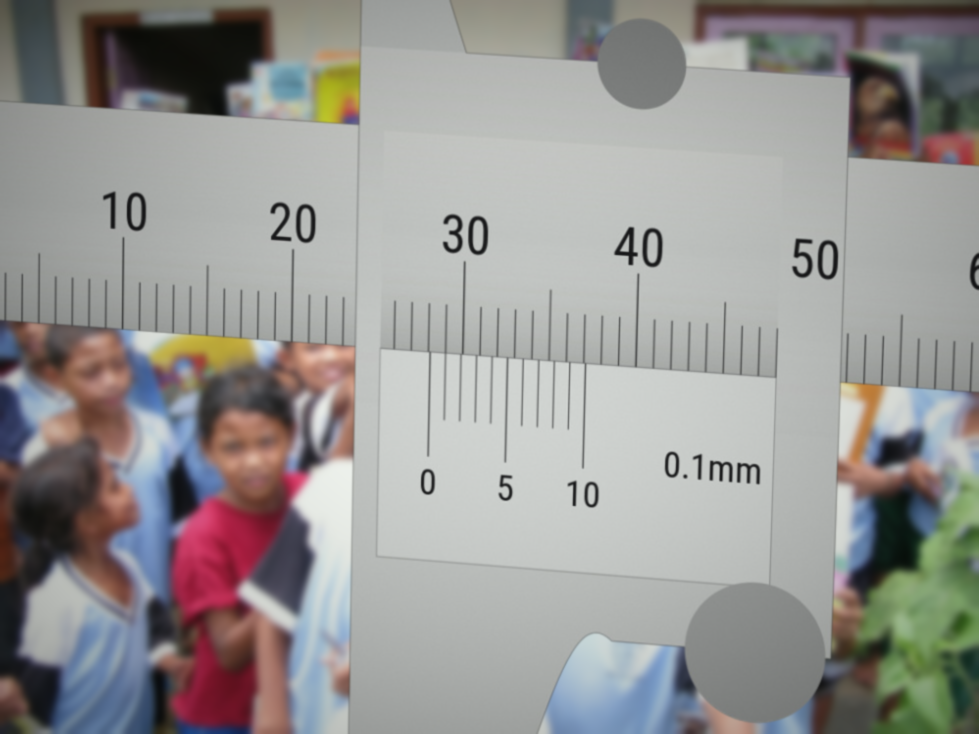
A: 28.1mm
